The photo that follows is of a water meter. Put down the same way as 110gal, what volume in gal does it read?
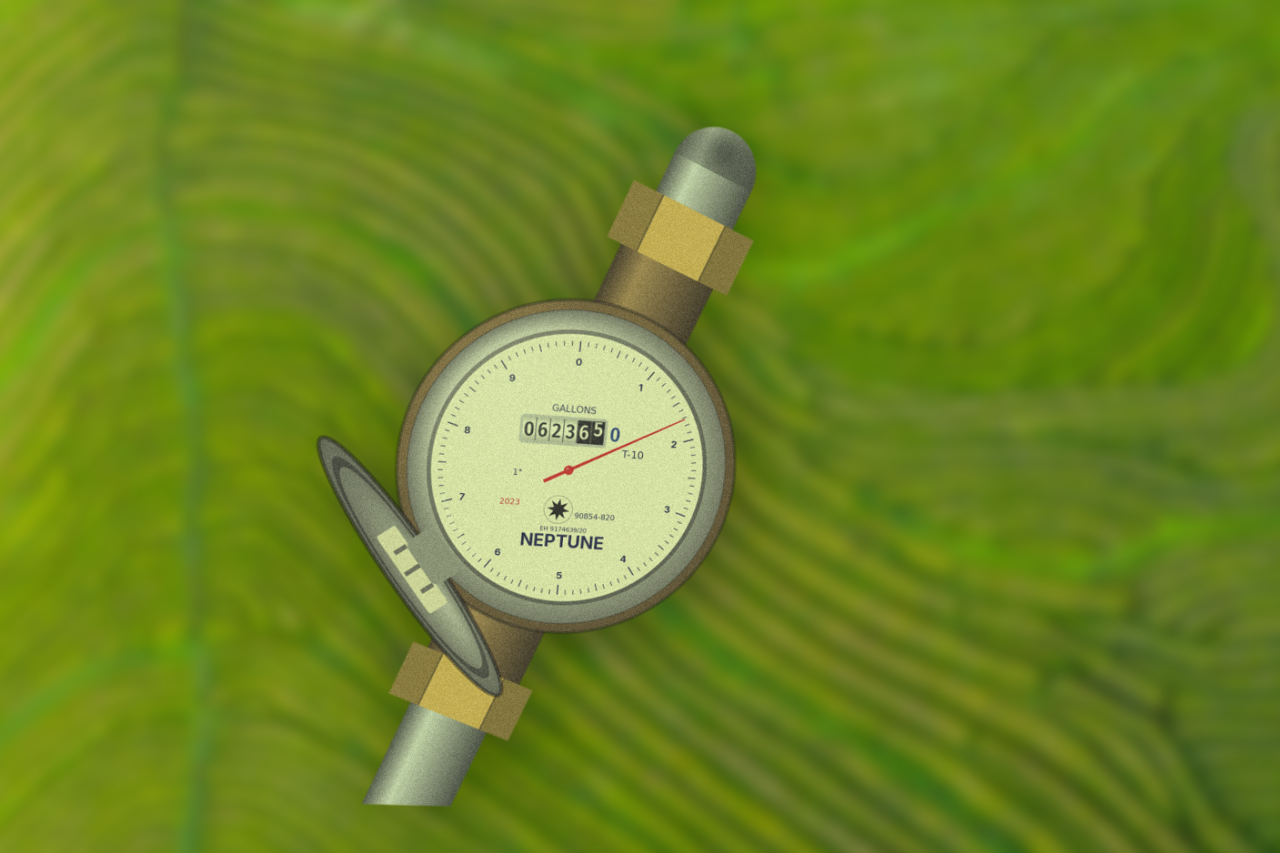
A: 623651.7gal
